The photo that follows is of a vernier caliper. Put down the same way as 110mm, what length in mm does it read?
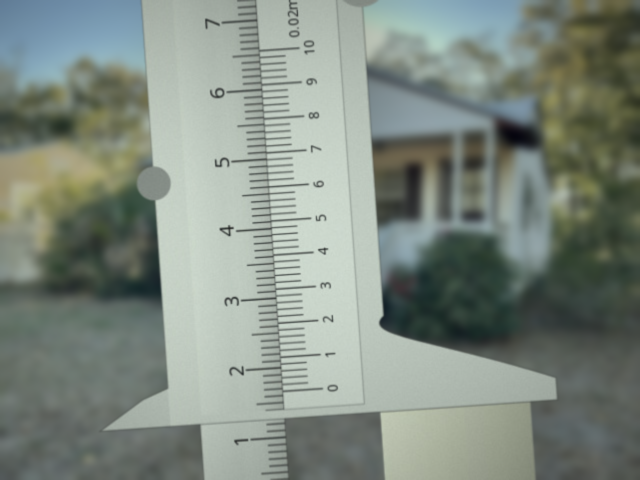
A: 16.6mm
